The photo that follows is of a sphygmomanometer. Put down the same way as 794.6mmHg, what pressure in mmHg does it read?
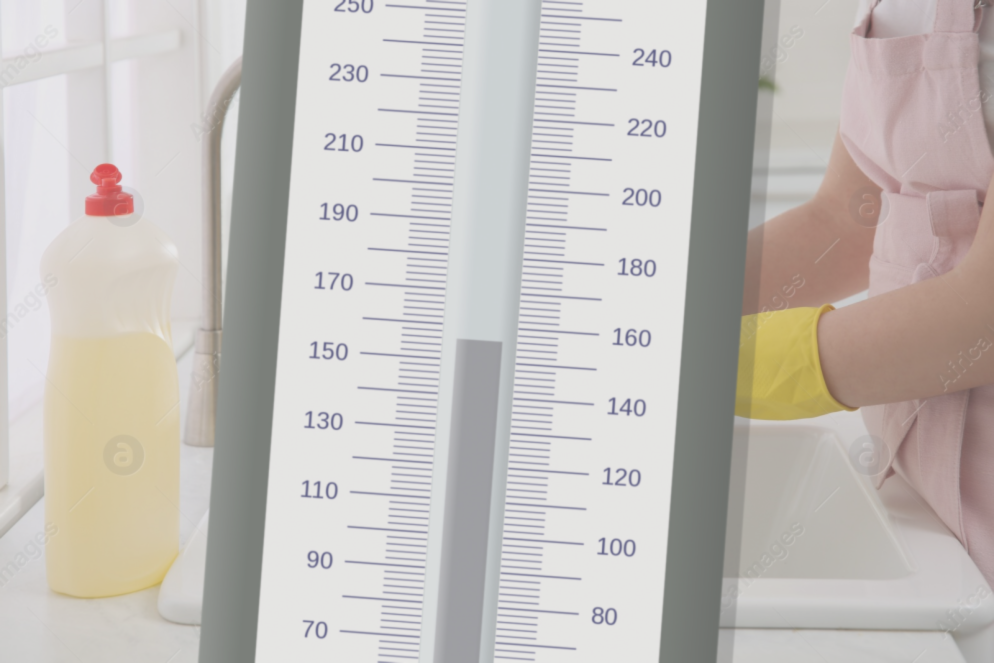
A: 156mmHg
